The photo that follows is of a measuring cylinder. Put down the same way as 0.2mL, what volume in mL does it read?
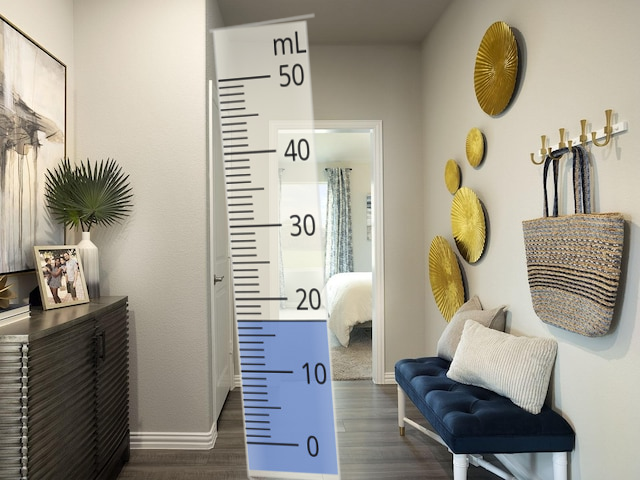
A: 17mL
